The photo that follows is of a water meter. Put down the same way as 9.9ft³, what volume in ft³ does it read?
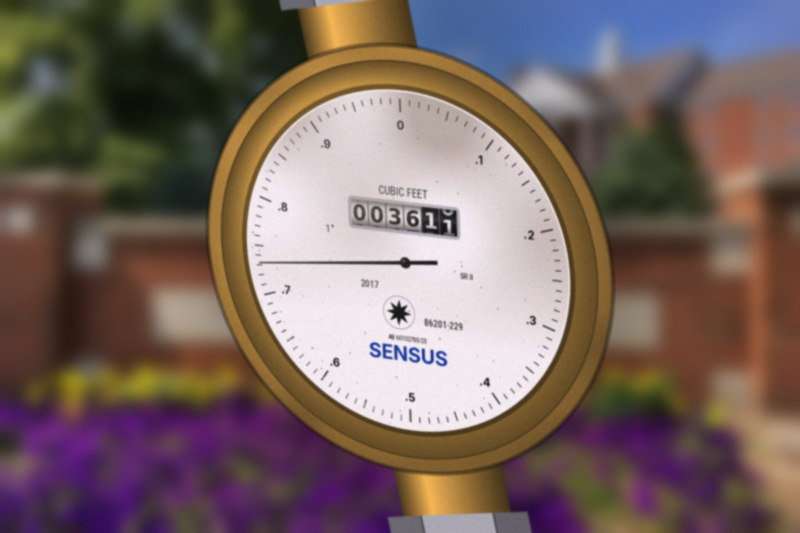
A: 3610.73ft³
